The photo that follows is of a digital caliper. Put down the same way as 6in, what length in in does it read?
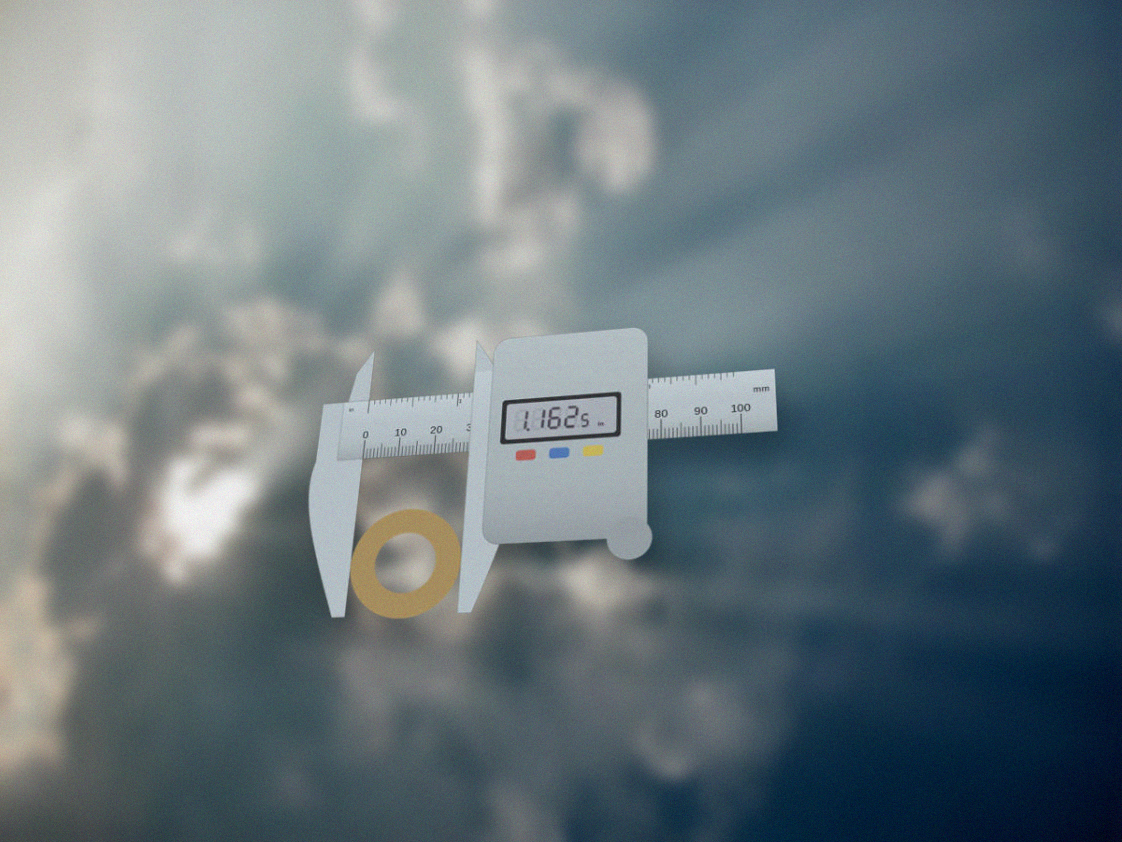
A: 1.1625in
